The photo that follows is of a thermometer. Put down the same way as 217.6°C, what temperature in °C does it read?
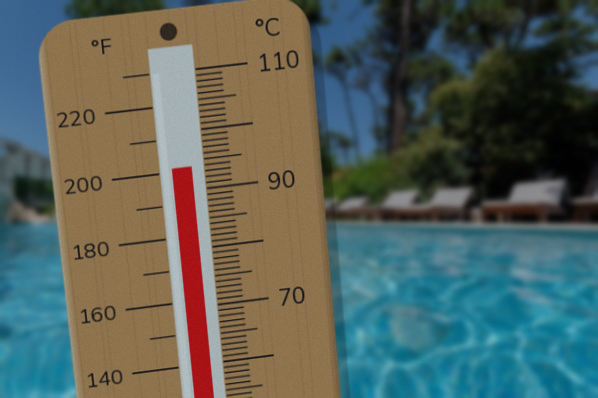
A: 94°C
